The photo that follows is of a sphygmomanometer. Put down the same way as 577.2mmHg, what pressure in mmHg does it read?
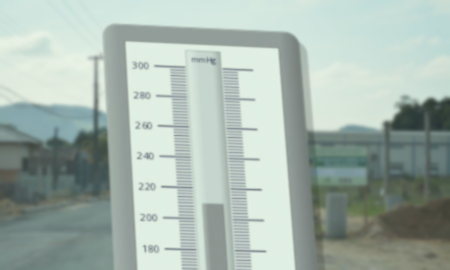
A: 210mmHg
